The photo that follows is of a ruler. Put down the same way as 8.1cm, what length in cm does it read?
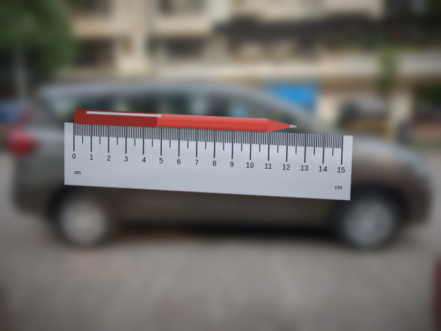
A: 12.5cm
